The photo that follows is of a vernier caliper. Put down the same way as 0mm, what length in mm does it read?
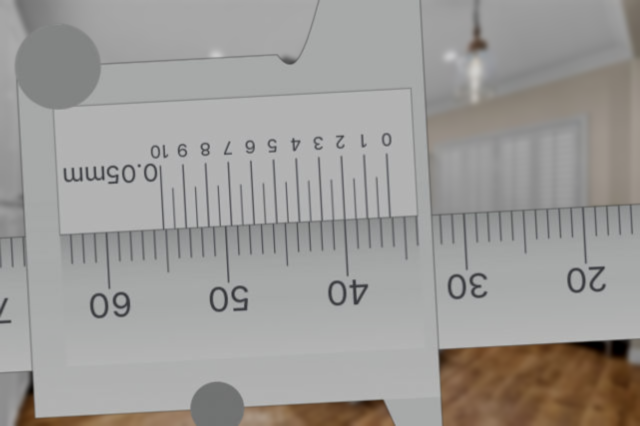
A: 36.2mm
